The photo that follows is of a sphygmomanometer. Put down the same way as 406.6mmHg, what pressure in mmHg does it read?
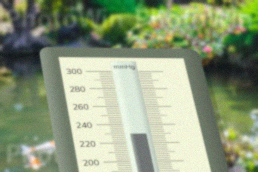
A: 230mmHg
